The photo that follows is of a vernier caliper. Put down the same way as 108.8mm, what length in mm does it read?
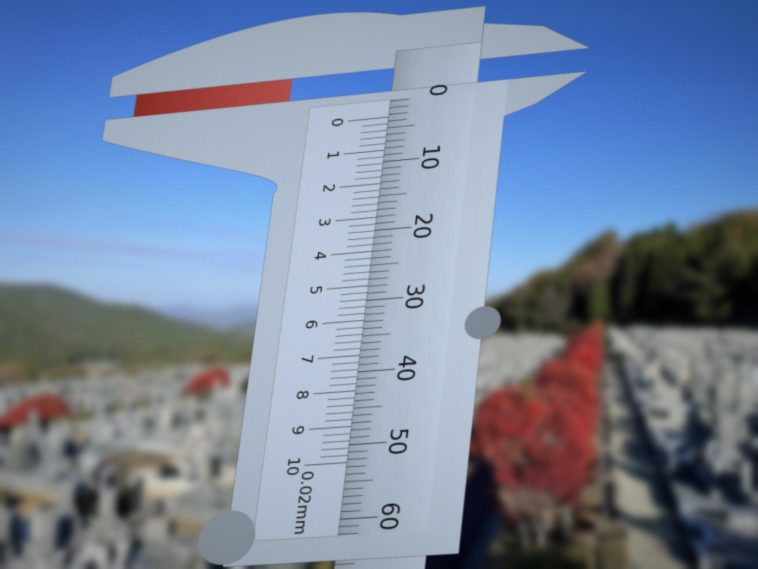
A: 3.4mm
